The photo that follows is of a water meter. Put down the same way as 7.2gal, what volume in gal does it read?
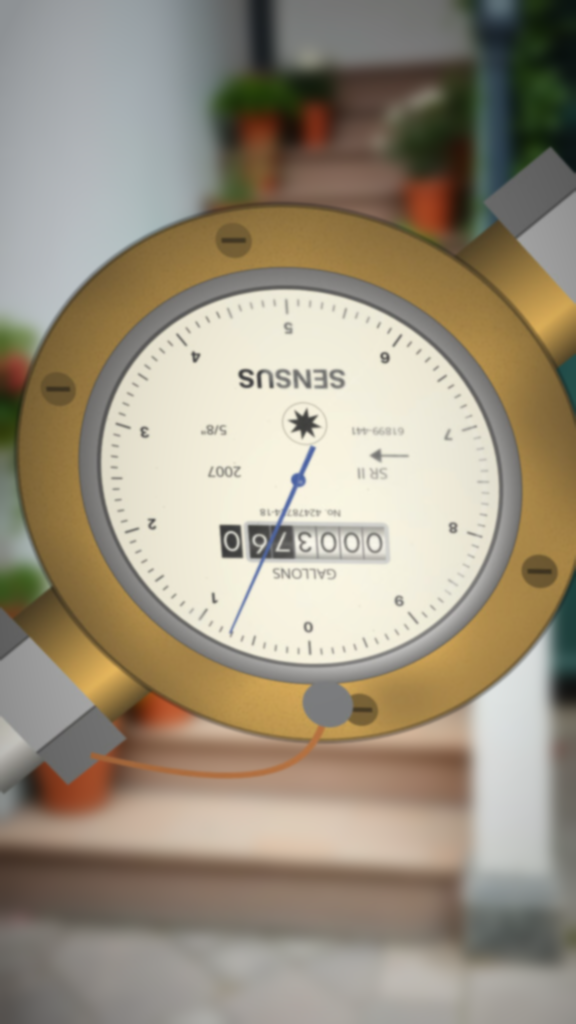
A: 3760.7gal
